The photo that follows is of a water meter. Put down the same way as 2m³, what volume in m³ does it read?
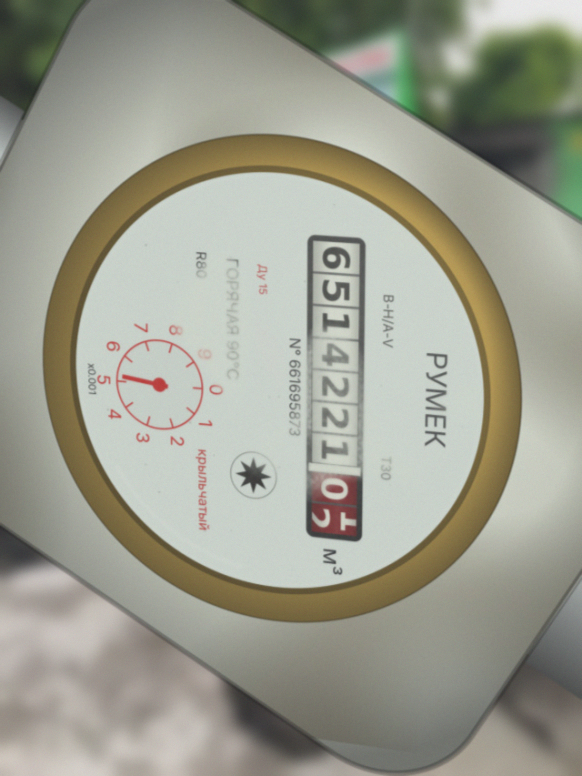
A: 6514221.015m³
